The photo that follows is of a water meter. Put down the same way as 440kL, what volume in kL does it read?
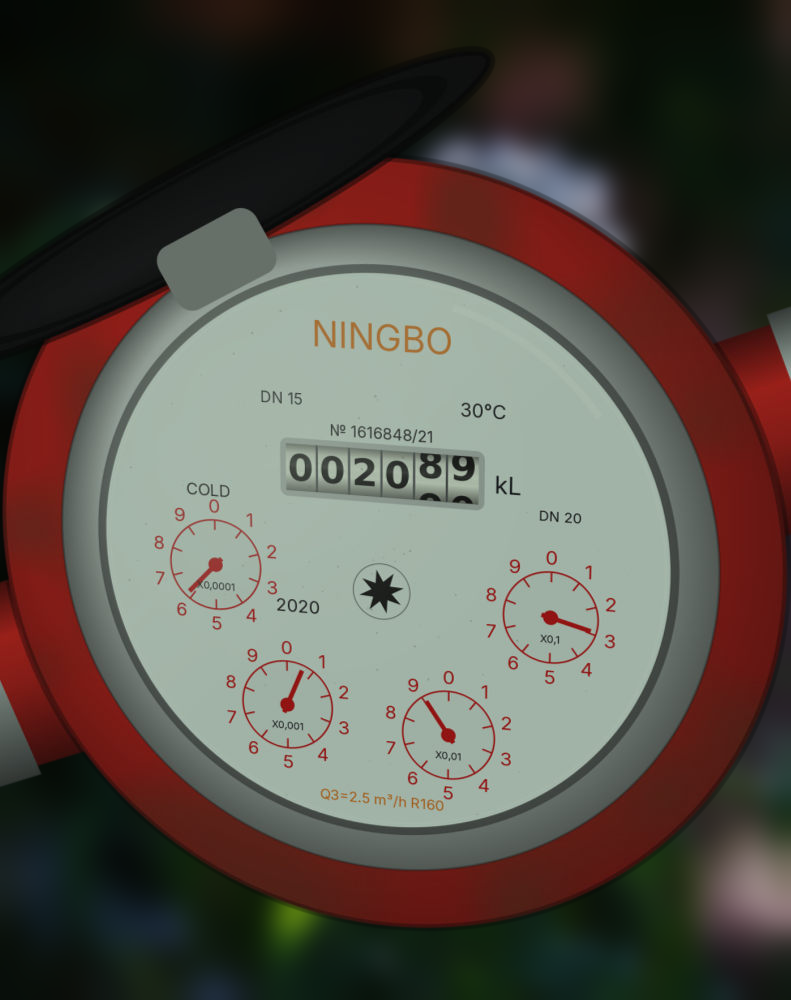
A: 2089.2906kL
